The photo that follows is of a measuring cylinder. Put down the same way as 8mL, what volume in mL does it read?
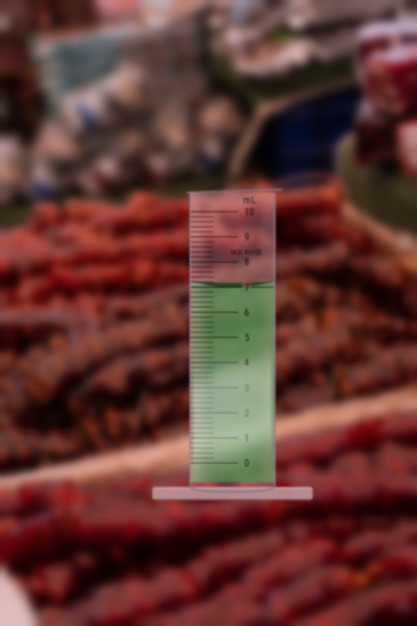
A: 7mL
